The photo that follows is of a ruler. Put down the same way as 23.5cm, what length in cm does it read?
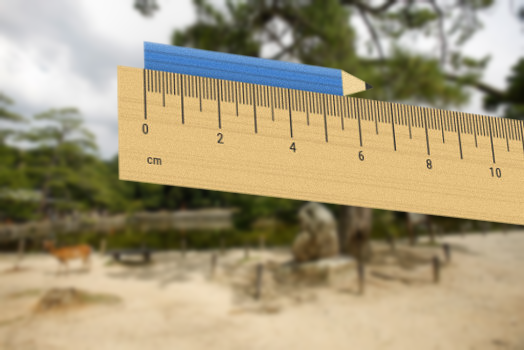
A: 6.5cm
